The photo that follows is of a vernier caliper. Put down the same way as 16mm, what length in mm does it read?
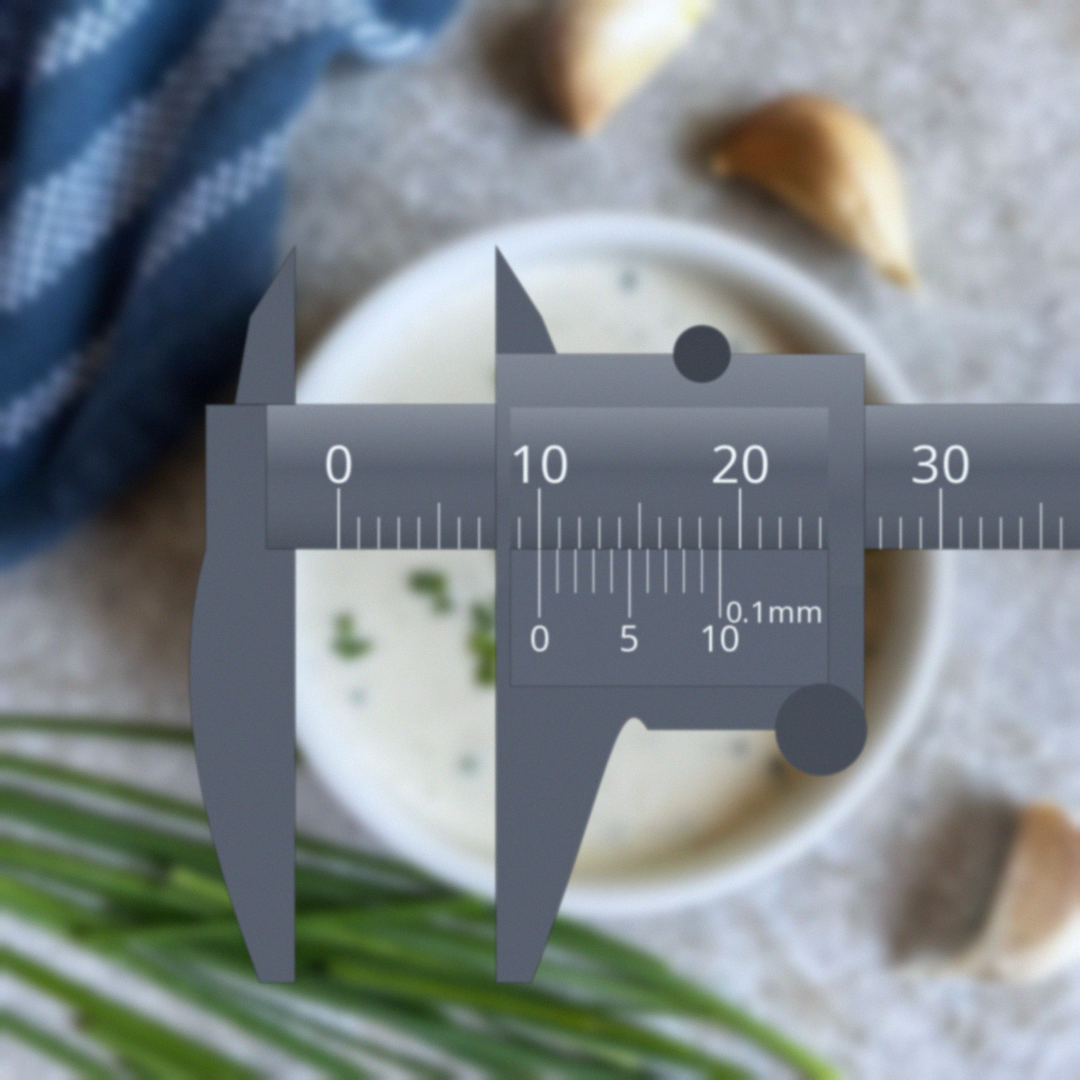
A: 10.0mm
